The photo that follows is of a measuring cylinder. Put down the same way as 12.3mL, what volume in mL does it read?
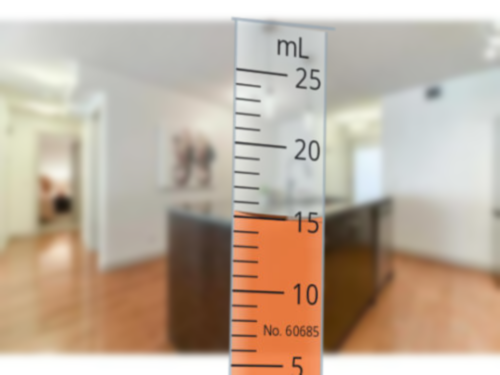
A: 15mL
